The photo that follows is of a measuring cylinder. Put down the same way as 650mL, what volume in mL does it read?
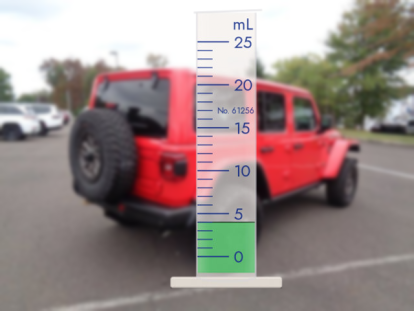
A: 4mL
